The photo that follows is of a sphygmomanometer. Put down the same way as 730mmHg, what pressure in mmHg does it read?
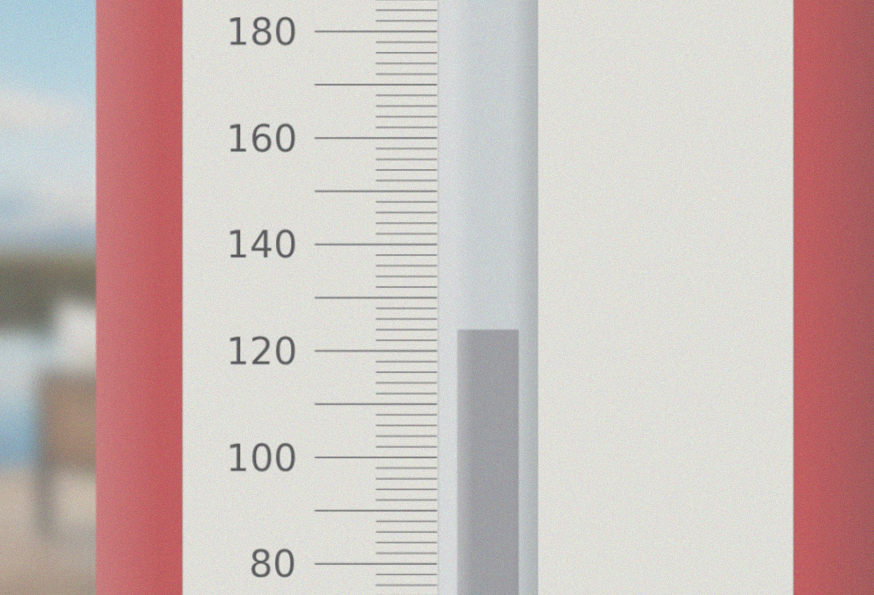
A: 124mmHg
